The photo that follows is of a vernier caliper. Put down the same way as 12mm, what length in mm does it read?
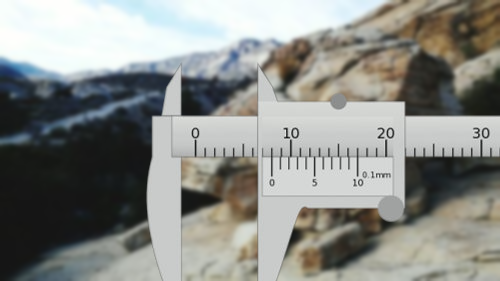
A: 8.0mm
